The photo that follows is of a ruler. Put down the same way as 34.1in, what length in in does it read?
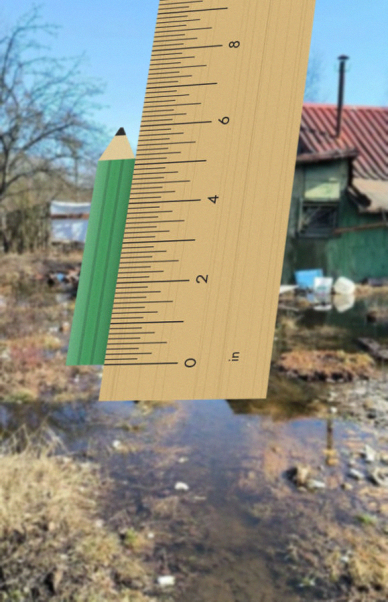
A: 6in
